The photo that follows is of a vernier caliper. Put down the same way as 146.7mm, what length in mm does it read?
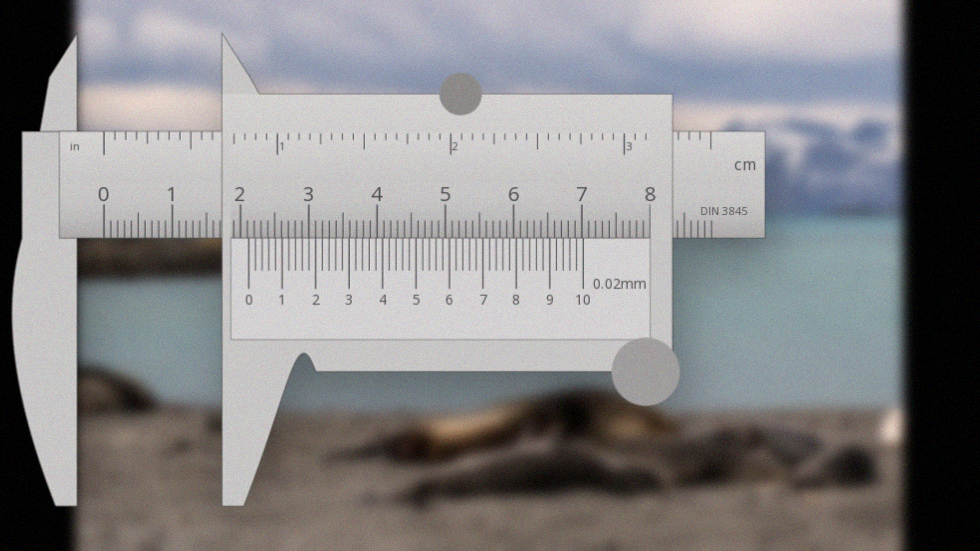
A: 21.2mm
